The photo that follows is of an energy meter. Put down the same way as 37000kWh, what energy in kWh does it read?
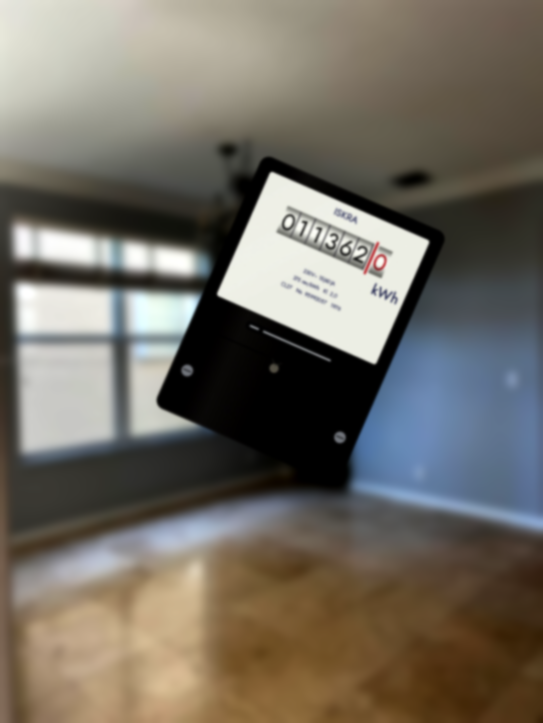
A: 11362.0kWh
